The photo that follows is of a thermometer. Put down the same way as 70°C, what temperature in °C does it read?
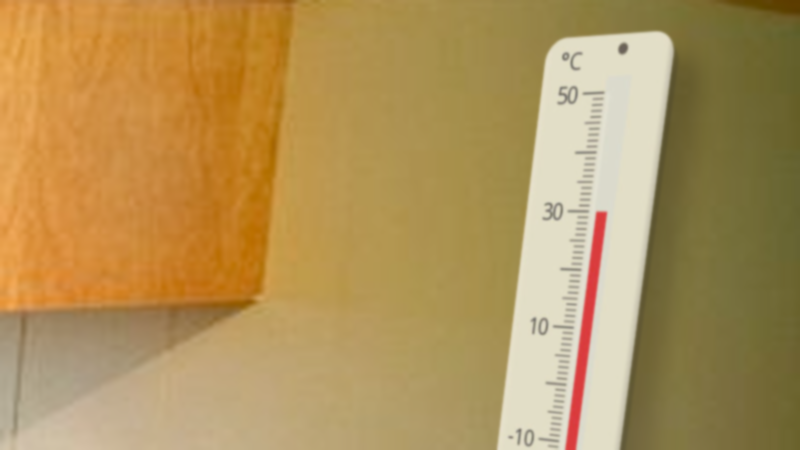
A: 30°C
